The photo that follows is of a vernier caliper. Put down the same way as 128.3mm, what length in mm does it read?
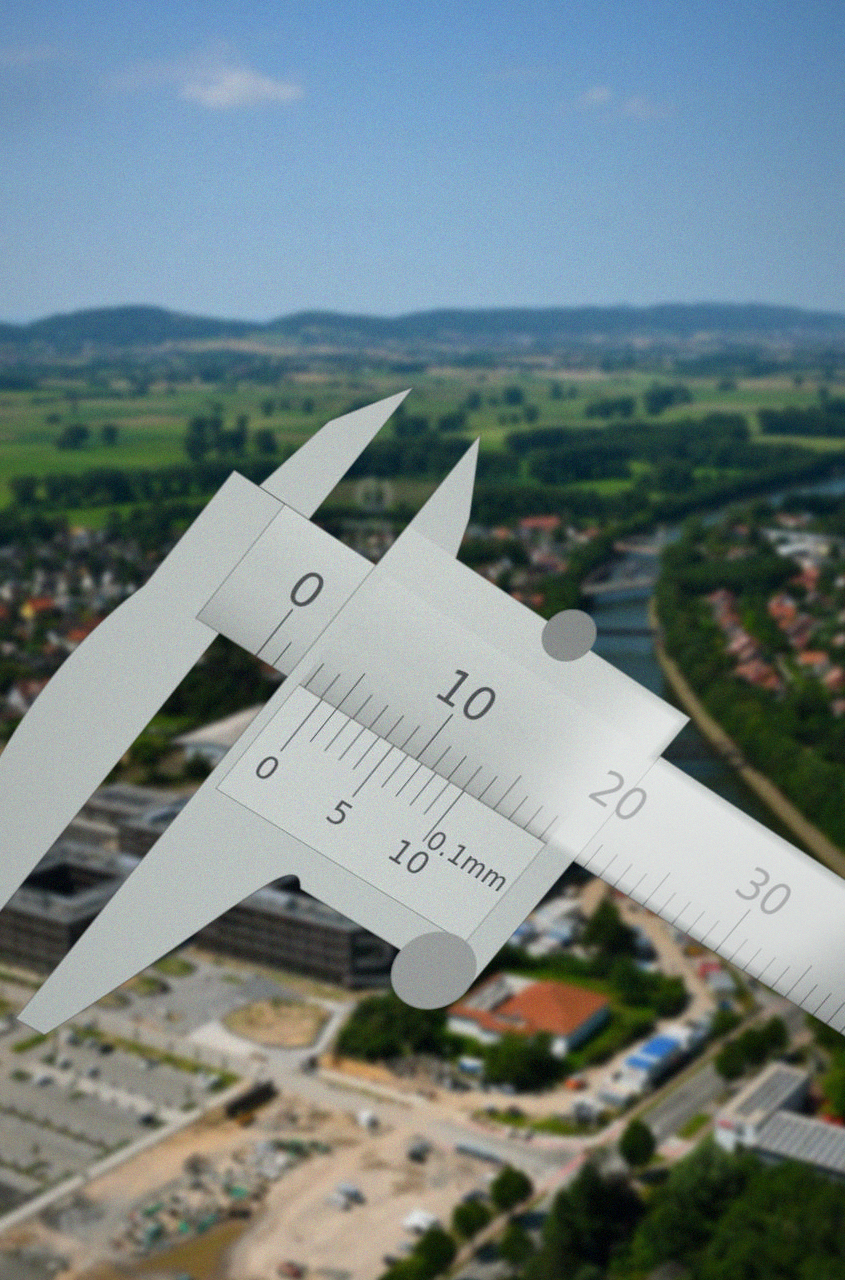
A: 4.1mm
